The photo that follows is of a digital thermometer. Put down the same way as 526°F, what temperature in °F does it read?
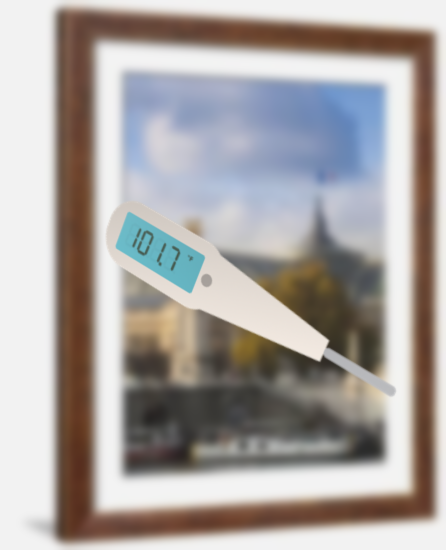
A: 101.7°F
